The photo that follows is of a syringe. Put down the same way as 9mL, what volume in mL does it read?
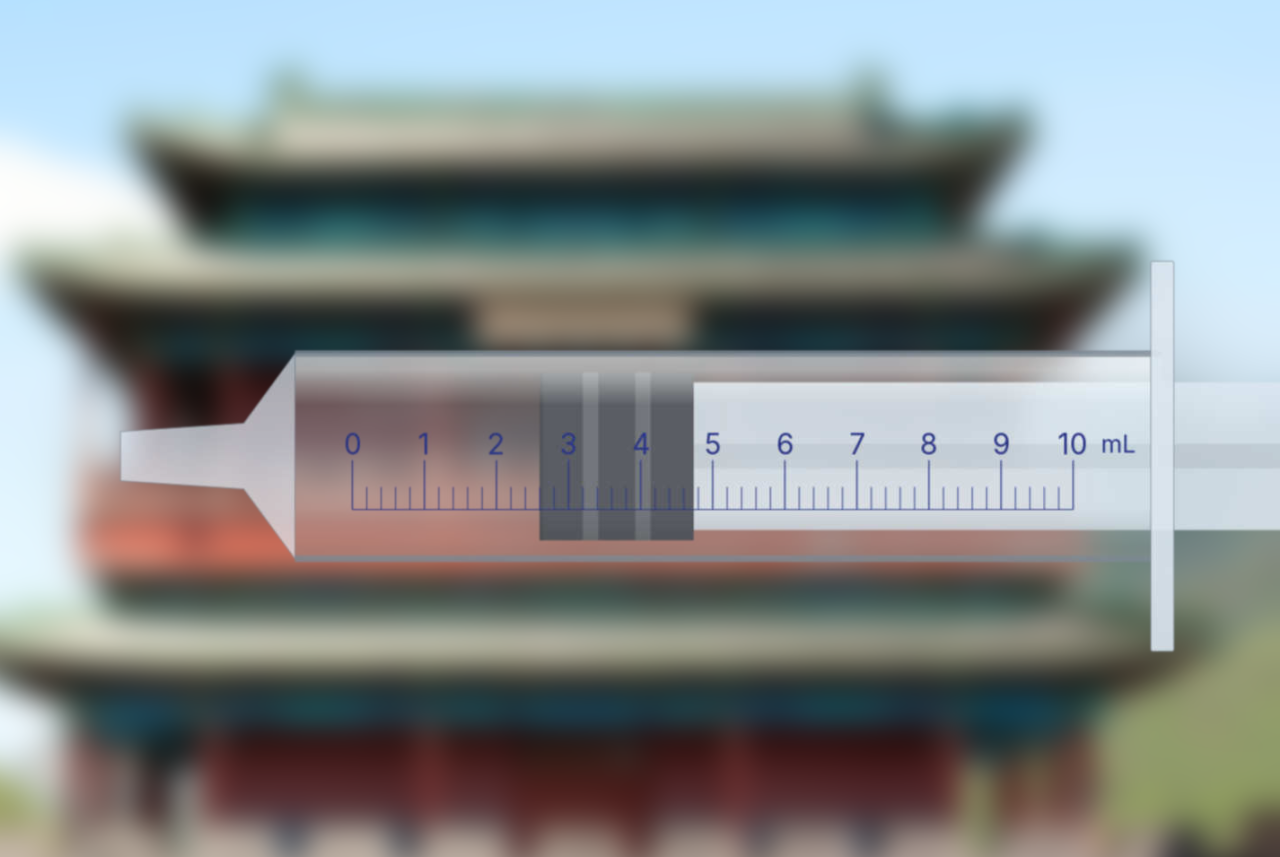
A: 2.6mL
